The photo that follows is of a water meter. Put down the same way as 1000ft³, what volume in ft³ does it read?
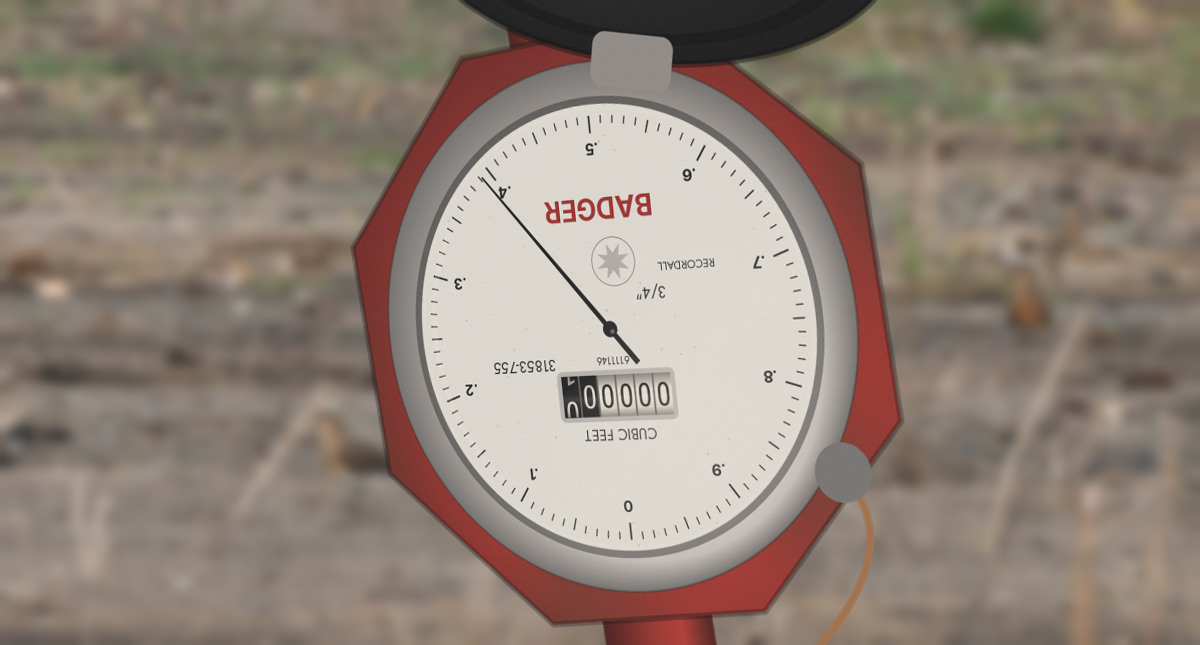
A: 0.39ft³
